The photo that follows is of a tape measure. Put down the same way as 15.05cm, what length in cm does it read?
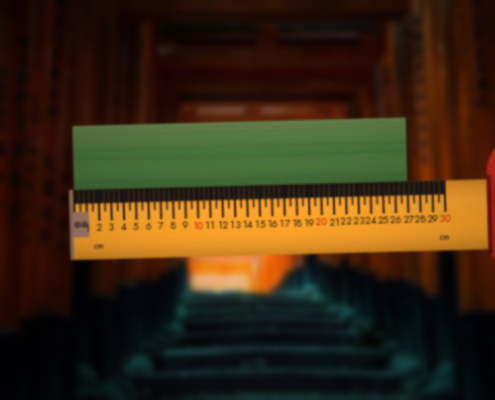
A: 27cm
